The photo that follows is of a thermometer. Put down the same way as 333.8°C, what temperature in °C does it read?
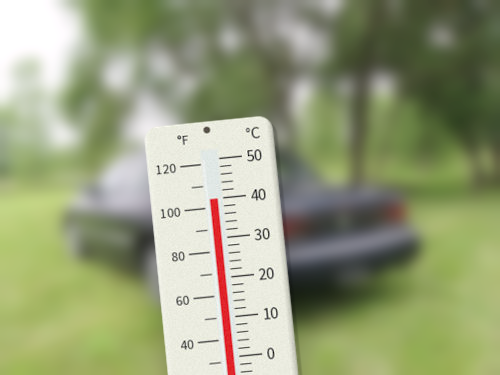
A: 40°C
